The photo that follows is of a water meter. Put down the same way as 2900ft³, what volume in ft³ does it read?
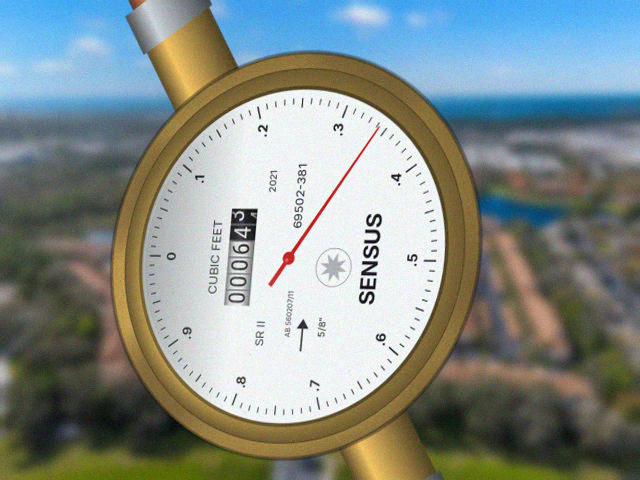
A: 643.34ft³
